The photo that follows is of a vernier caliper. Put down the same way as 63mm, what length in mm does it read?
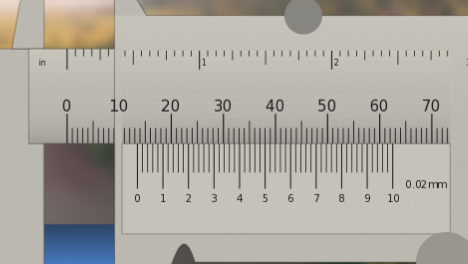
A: 13.5mm
